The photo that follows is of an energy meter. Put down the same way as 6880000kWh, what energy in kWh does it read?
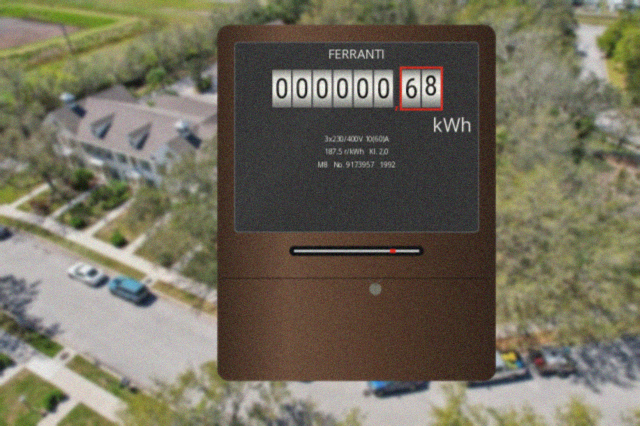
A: 0.68kWh
